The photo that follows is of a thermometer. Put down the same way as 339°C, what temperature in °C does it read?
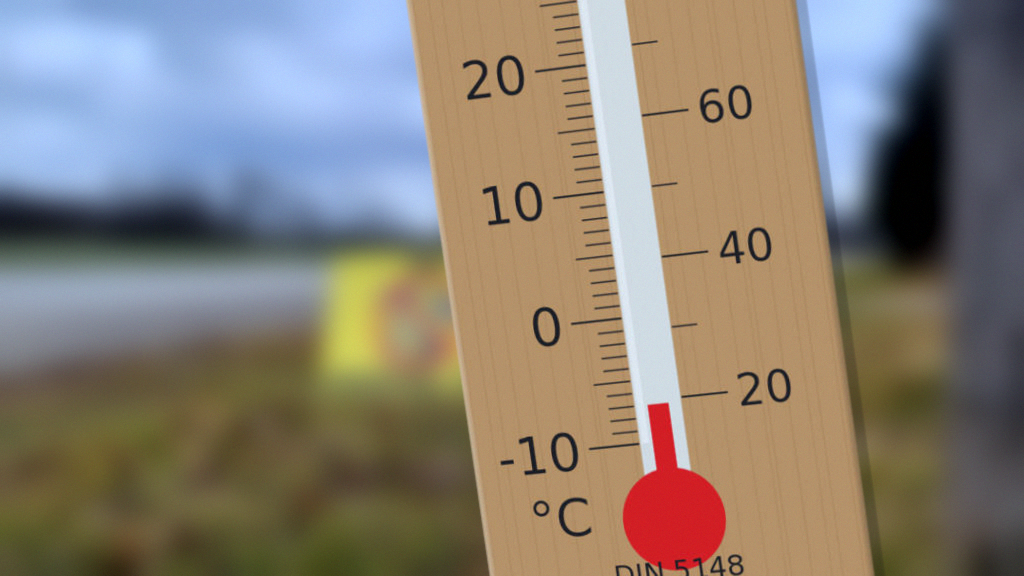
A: -7°C
